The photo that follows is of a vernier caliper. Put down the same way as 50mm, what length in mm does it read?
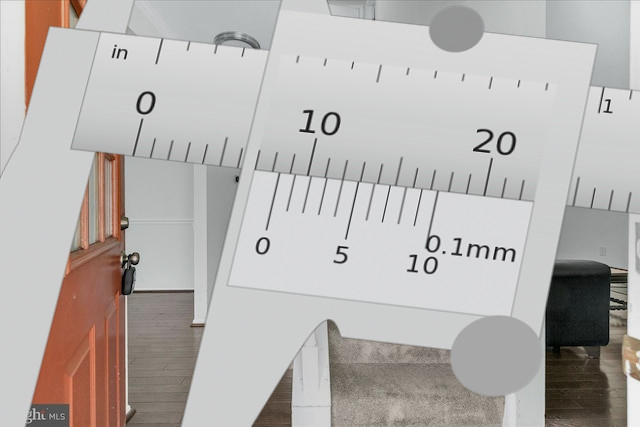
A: 8.4mm
